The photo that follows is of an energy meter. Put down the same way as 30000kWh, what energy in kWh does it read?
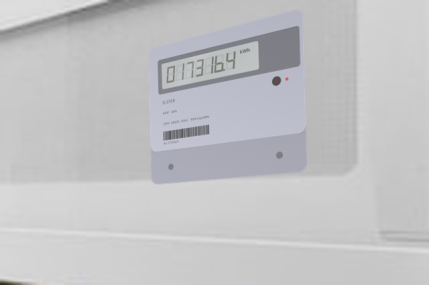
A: 17316.4kWh
